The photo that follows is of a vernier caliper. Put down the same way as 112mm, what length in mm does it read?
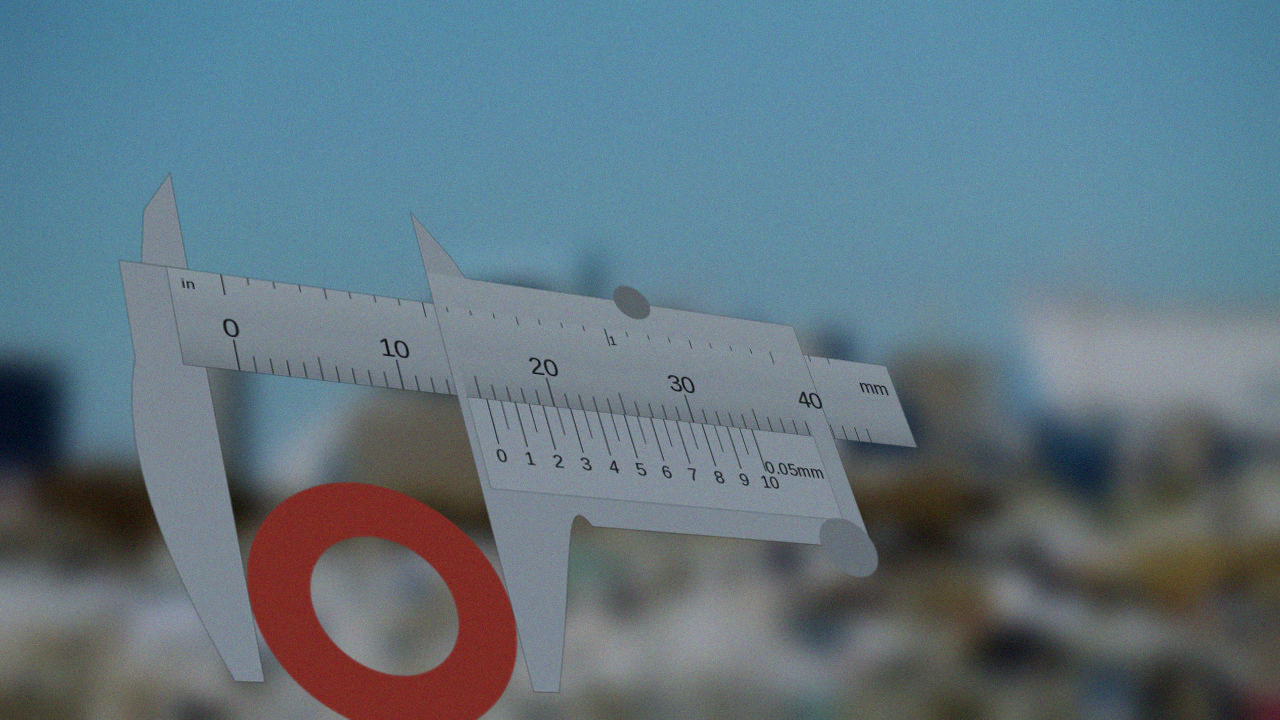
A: 15.4mm
